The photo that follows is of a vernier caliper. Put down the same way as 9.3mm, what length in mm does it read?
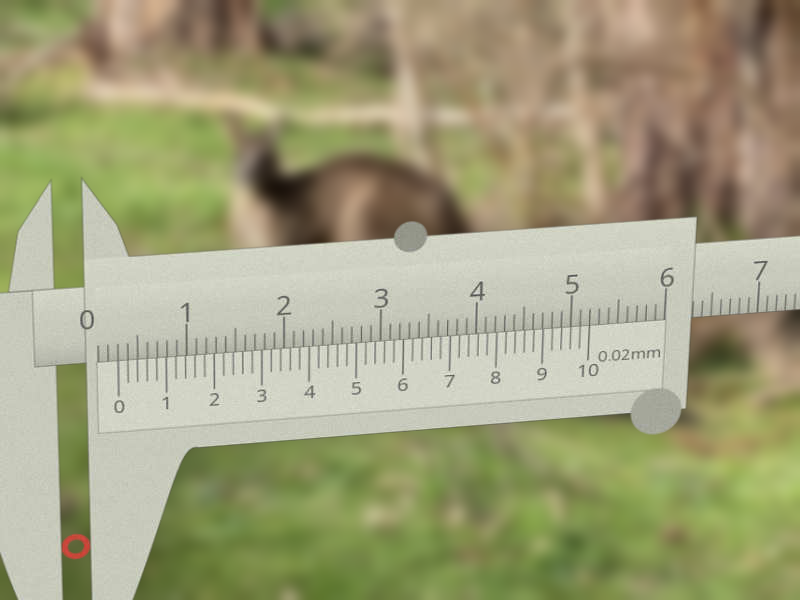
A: 3.0mm
